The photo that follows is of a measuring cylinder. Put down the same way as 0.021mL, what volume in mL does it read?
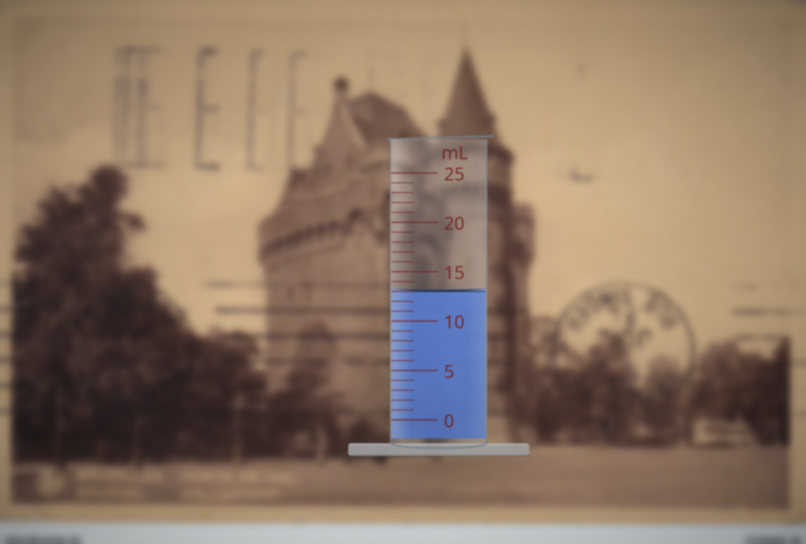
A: 13mL
